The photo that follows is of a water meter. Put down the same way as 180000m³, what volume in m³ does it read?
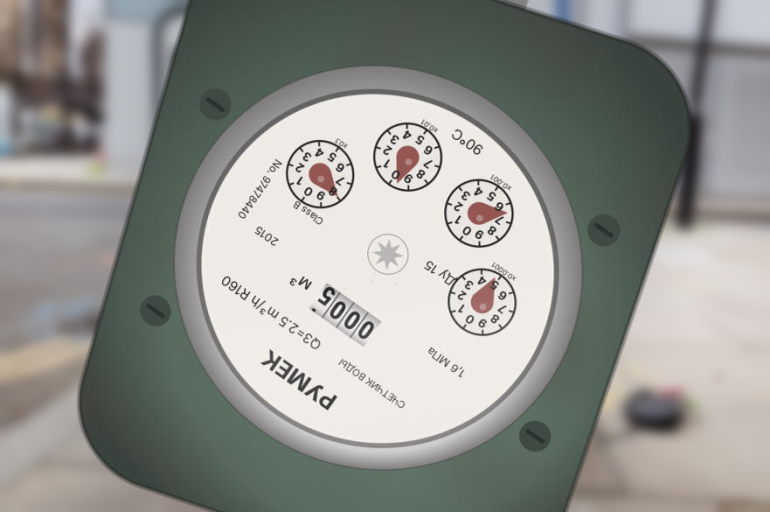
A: 4.7964m³
